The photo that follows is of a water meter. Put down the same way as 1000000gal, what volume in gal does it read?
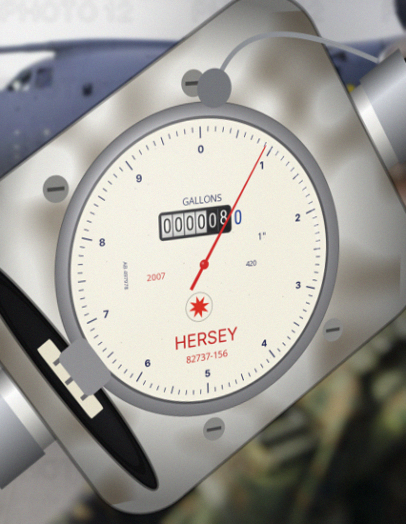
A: 80.9gal
